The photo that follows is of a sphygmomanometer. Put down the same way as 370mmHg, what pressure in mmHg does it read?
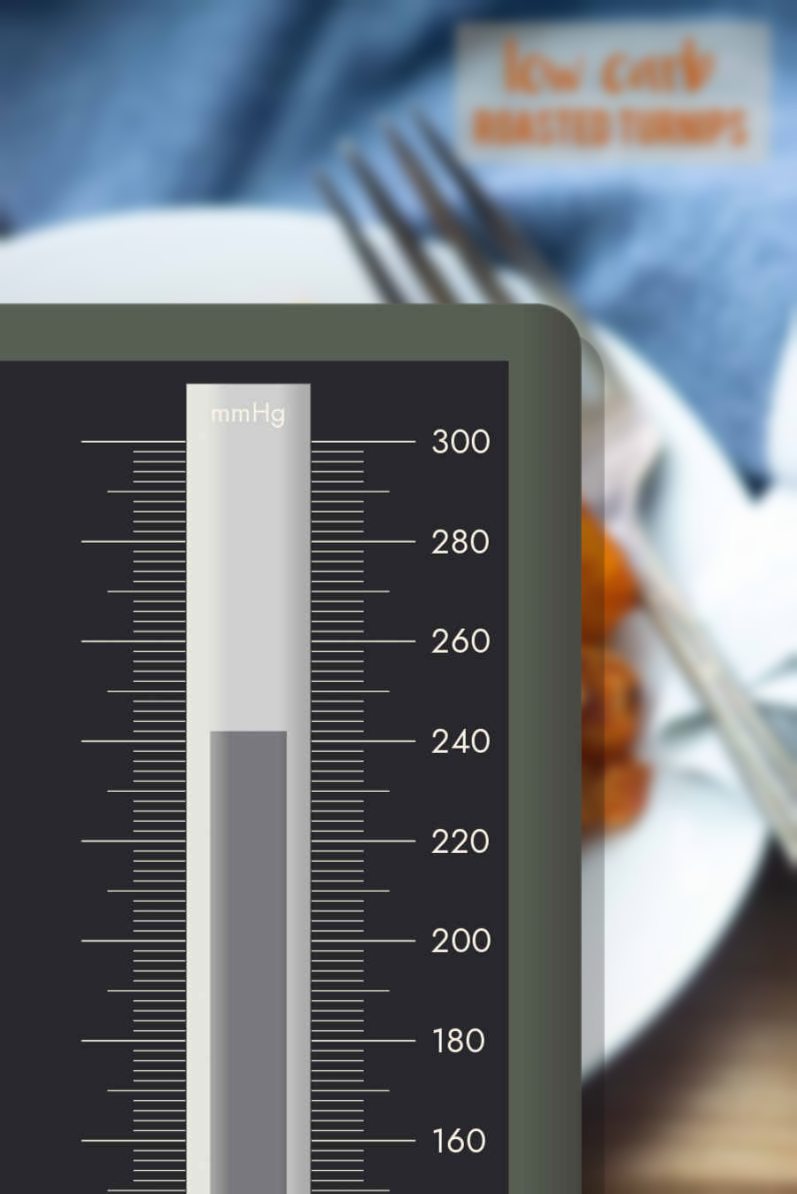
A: 242mmHg
